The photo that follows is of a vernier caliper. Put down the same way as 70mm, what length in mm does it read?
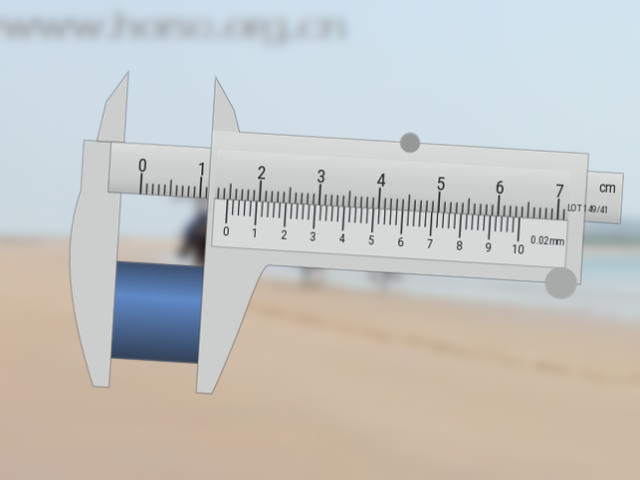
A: 14.6mm
